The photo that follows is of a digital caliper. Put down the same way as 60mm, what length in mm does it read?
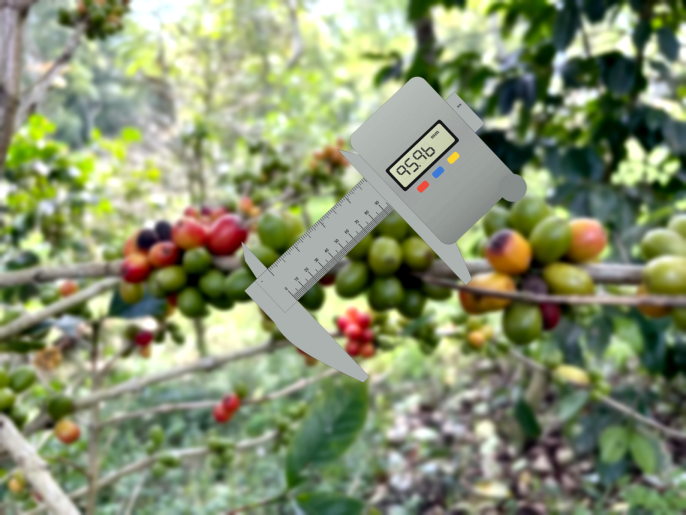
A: 95.96mm
